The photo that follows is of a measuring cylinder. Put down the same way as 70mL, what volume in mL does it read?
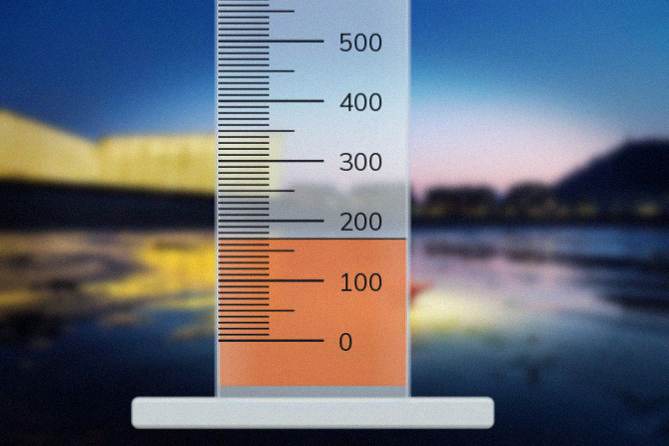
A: 170mL
